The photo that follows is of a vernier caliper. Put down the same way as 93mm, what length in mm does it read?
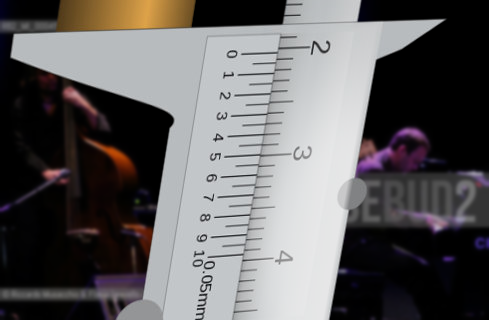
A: 20.4mm
